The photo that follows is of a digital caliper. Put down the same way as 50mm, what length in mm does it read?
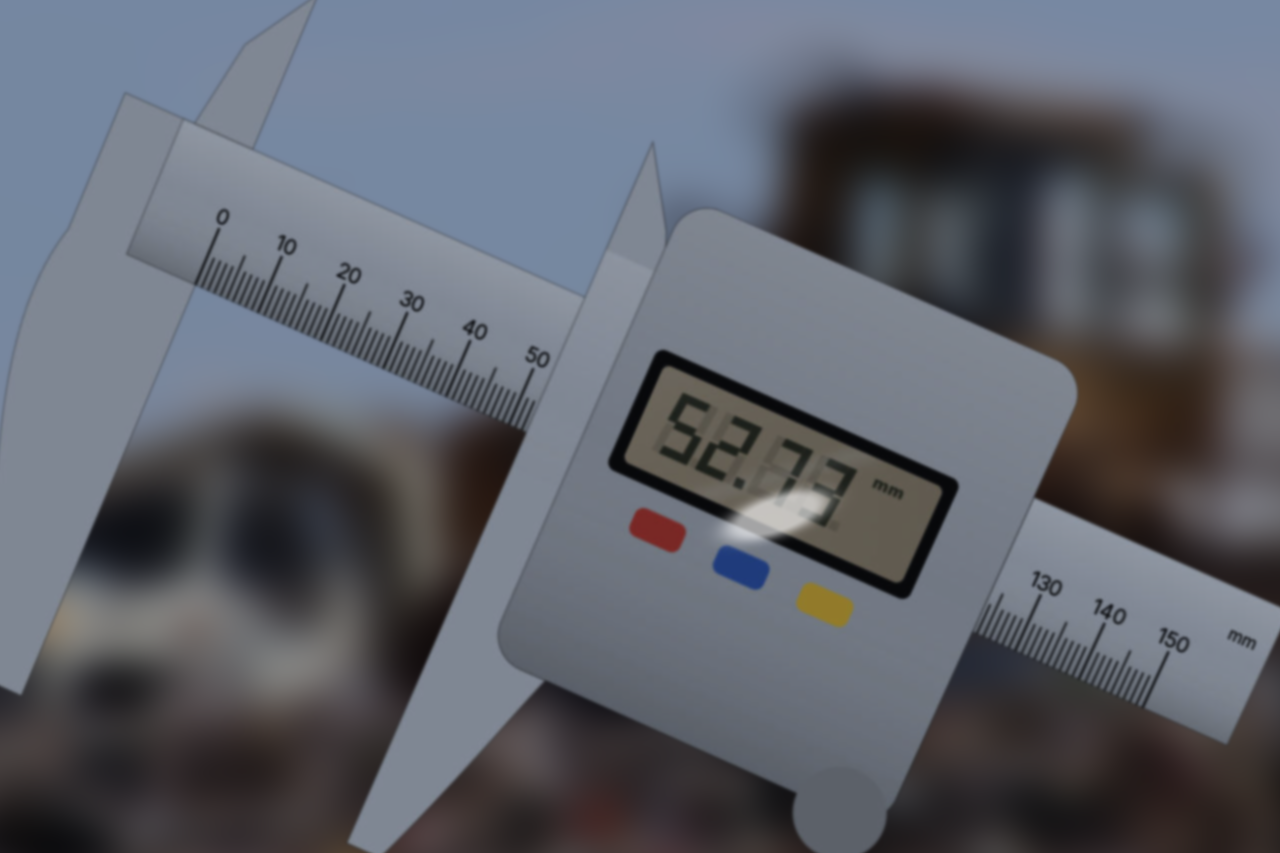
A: 52.73mm
